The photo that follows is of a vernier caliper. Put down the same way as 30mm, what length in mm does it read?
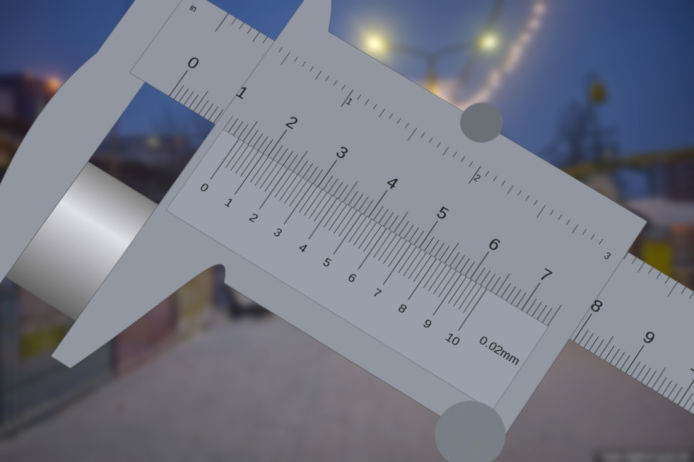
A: 14.2mm
